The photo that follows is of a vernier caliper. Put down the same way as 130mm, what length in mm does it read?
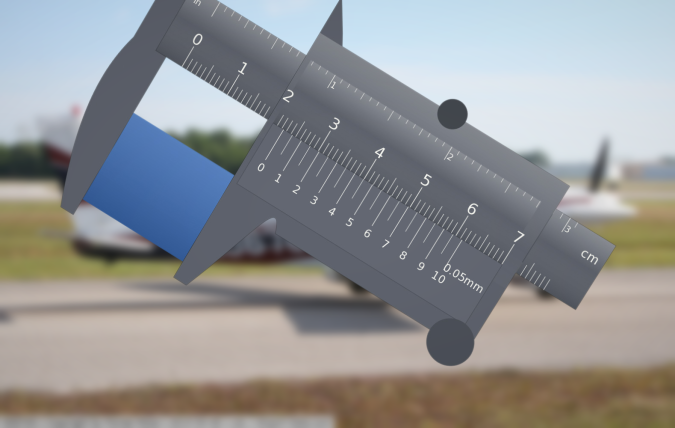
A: 22.4mm
